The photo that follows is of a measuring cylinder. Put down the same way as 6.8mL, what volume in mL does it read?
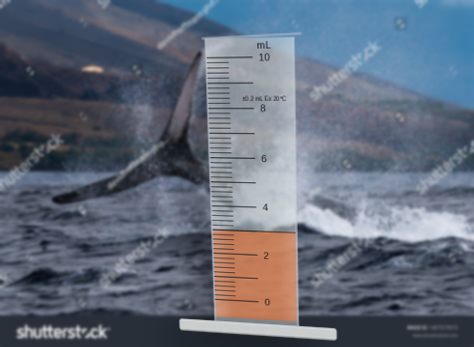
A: 3mL
